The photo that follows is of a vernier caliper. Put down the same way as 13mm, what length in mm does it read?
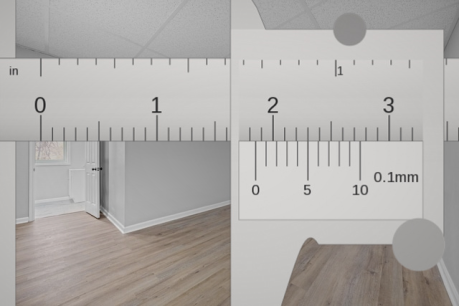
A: 18.5mm
